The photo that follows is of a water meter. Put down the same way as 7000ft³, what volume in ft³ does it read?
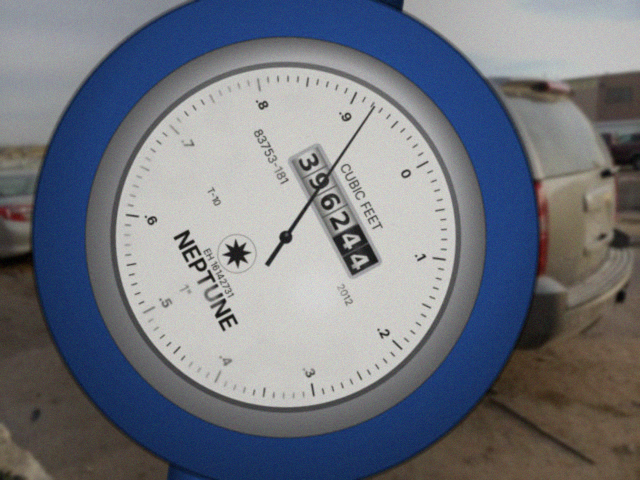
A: 396243.92ft³
